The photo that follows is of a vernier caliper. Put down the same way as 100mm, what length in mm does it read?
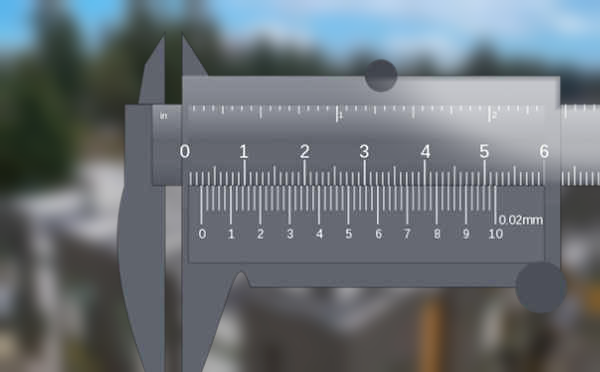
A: 2.8mm
